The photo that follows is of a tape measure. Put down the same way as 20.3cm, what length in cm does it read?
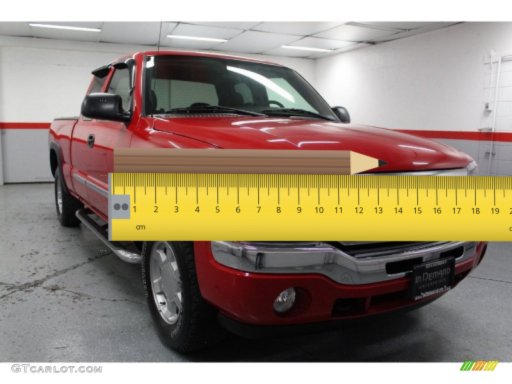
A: 13.5cm
